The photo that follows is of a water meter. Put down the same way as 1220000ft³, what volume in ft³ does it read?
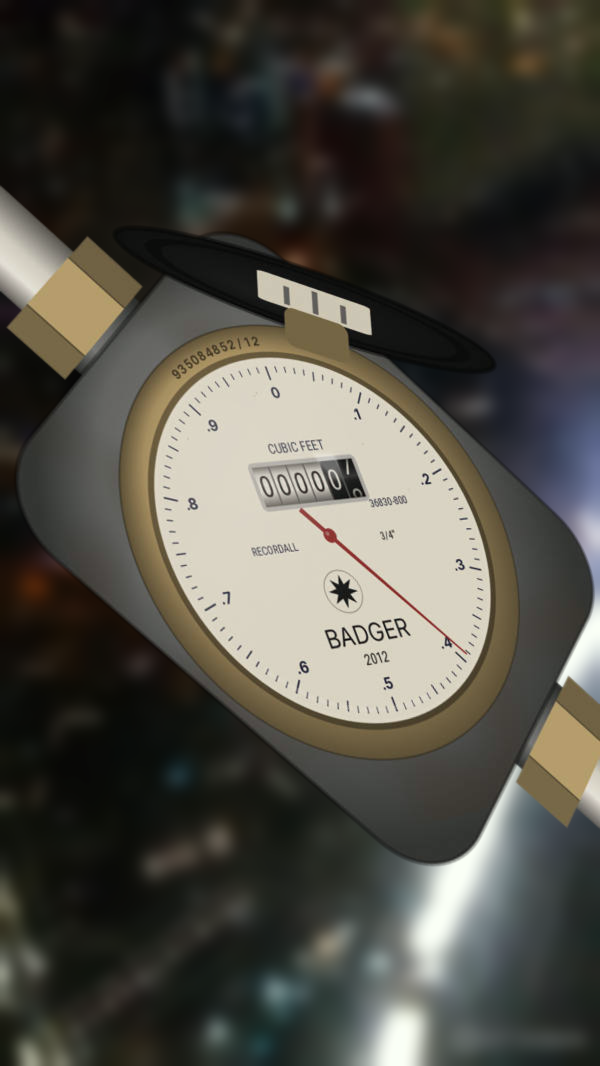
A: 7.39ft³
